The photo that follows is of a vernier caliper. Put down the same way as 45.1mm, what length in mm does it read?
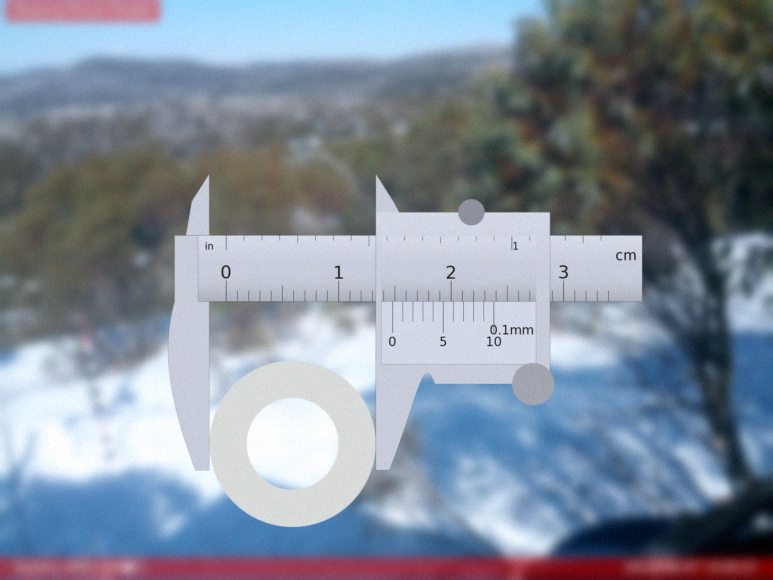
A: 14.8mm
